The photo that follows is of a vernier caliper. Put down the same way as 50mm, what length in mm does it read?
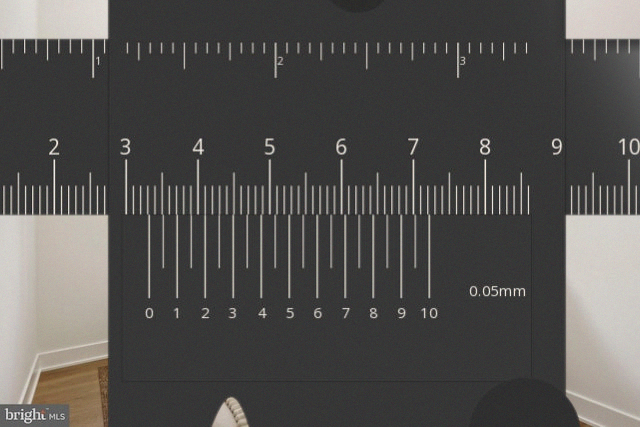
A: 33.2mm
